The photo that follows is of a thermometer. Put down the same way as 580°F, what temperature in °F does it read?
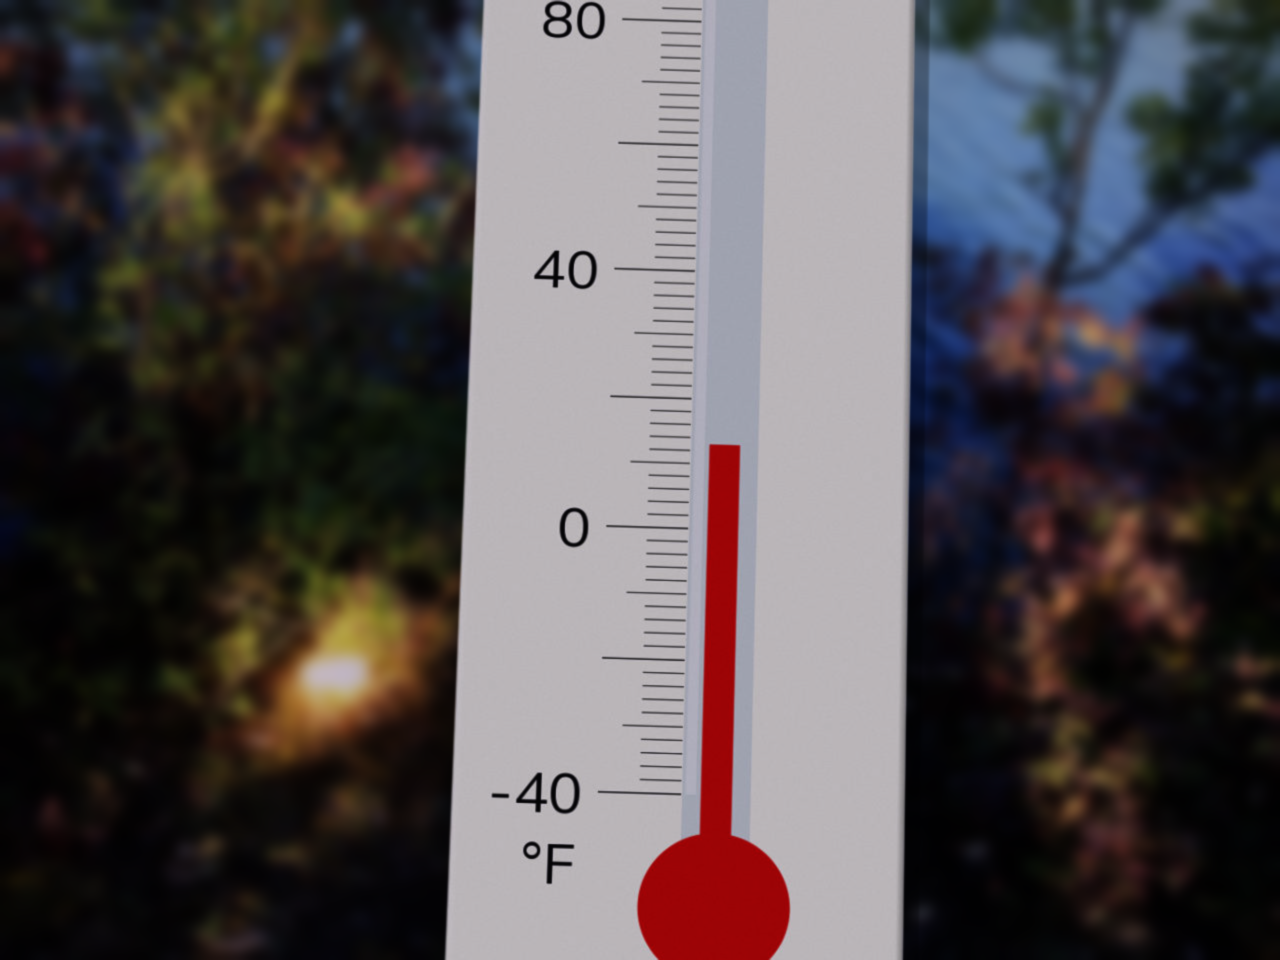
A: 13°F
